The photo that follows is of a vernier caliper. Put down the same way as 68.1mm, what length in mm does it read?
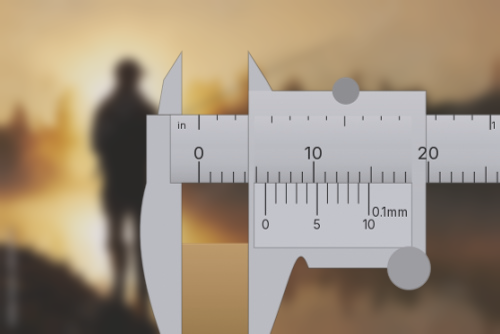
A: 5.8mm
